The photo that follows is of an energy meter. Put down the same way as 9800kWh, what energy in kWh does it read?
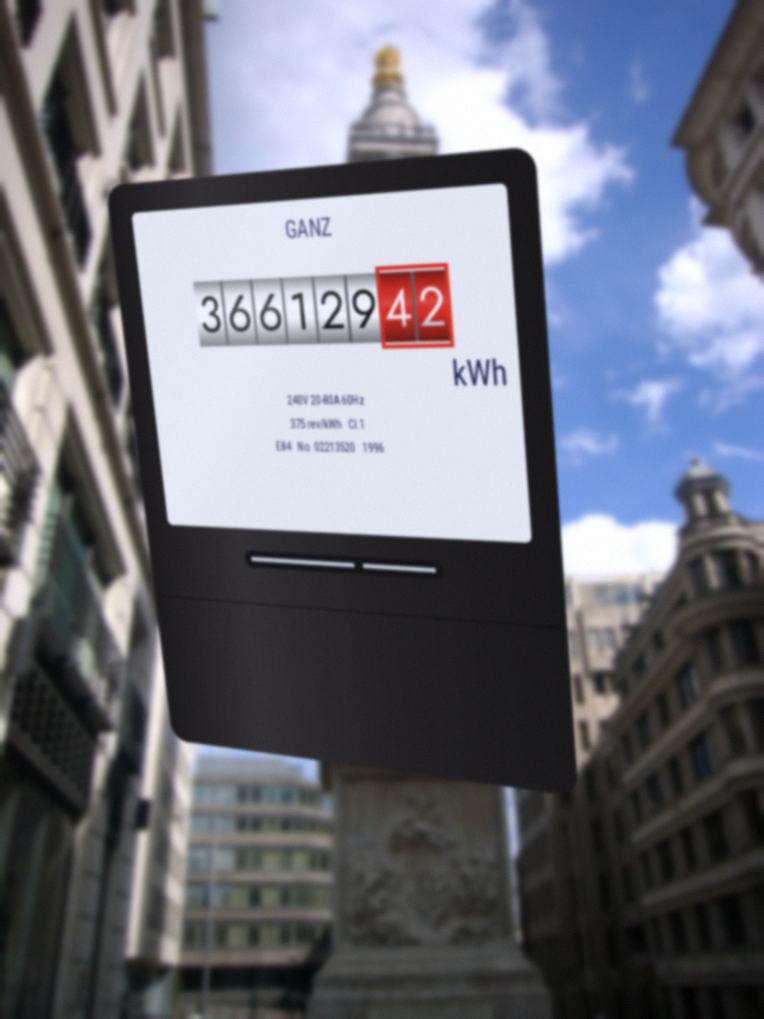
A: 366129.42kWh
